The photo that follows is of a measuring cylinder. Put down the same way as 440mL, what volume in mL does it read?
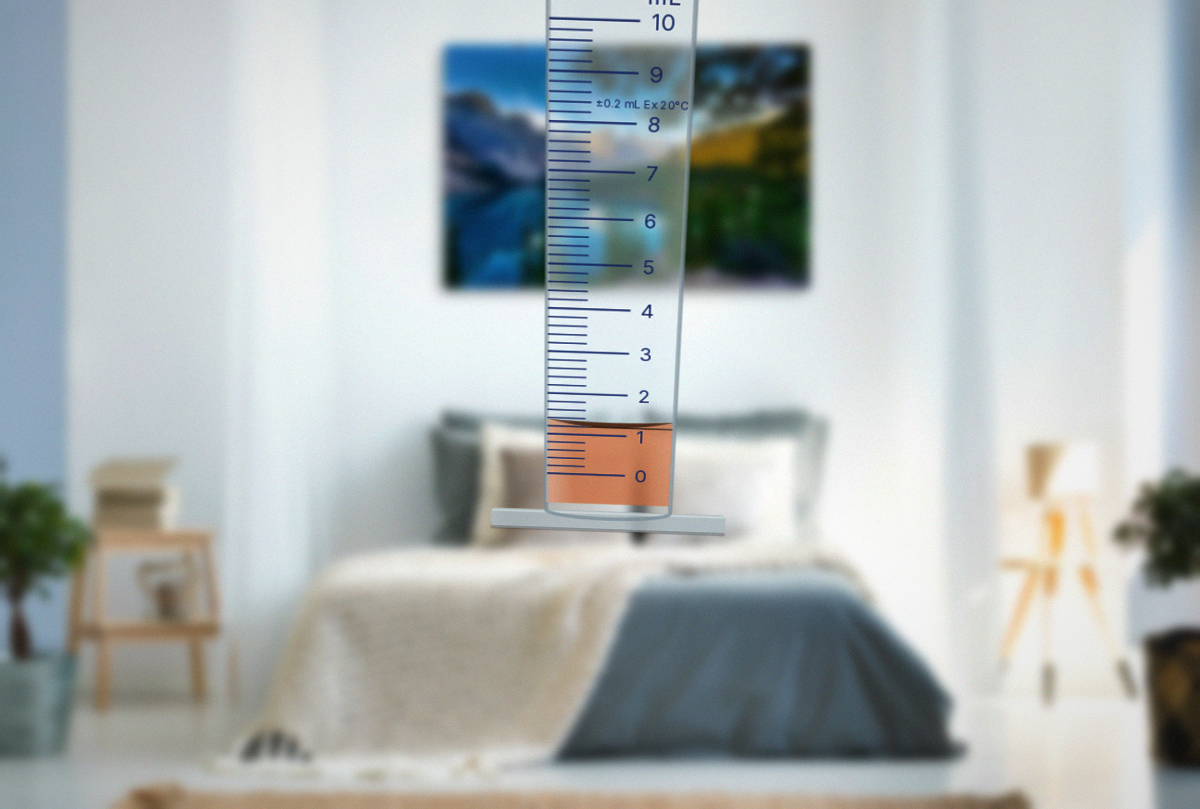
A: 1.2mL
